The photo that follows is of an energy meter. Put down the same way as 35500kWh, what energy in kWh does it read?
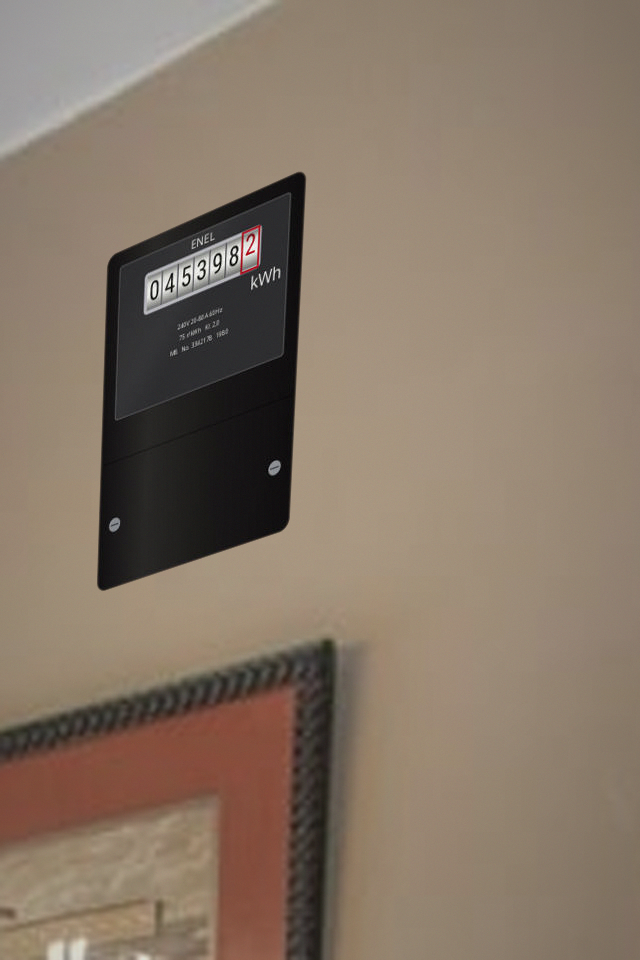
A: 45398.2kWh
